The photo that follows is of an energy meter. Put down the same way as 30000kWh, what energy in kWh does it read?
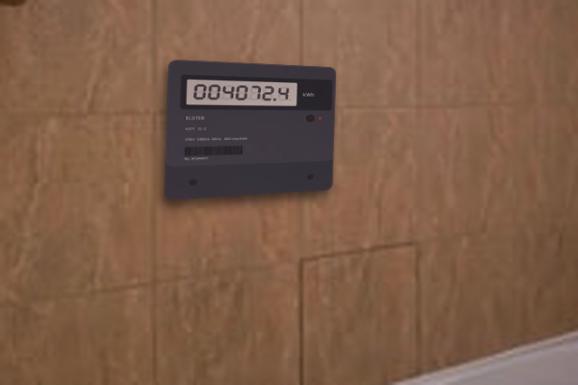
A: 4072.4kWh
